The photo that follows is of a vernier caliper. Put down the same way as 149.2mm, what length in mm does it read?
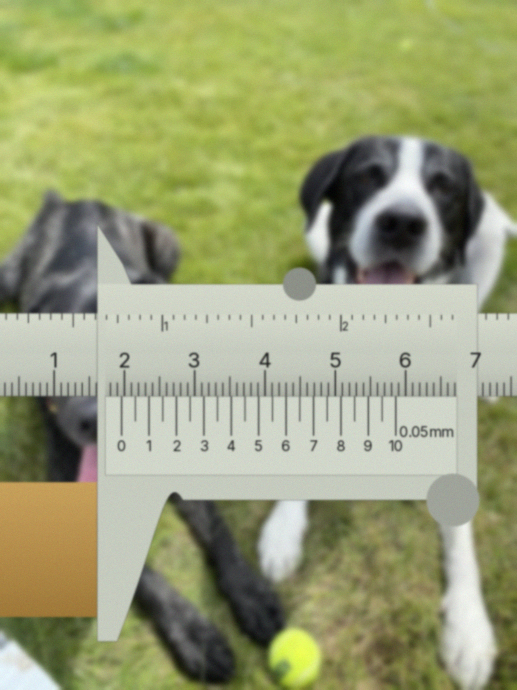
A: 19.6mm
